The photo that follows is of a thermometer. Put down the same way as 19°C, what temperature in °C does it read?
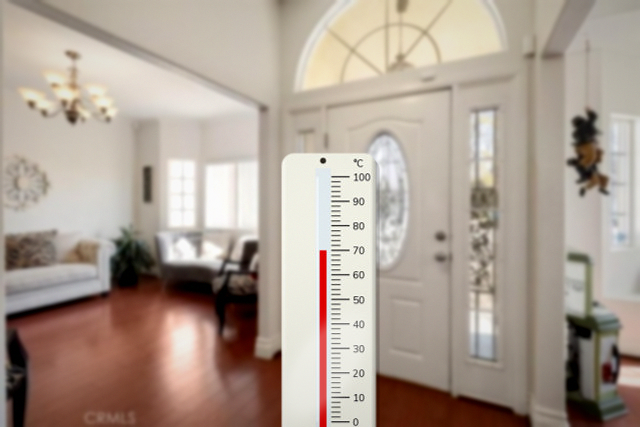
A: 70°C
